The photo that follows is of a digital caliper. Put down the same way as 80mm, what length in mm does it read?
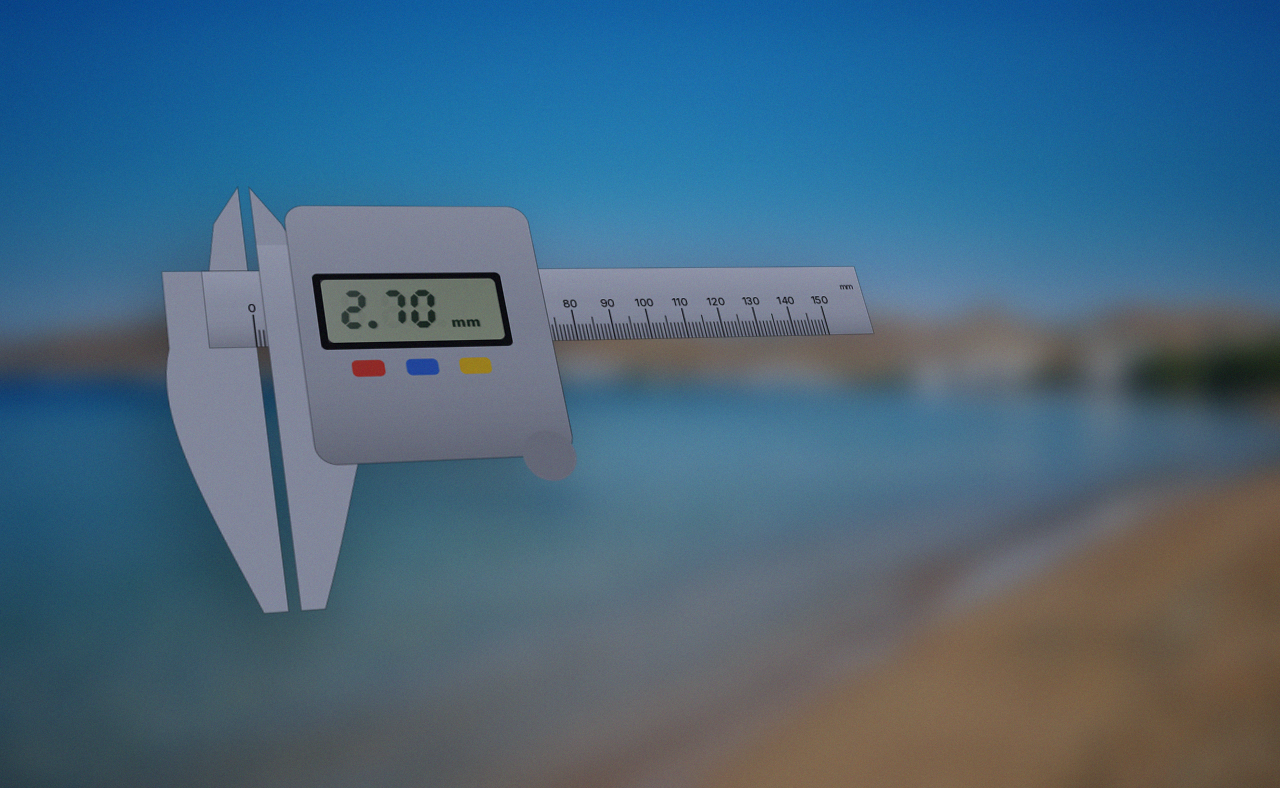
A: 2.70mm
